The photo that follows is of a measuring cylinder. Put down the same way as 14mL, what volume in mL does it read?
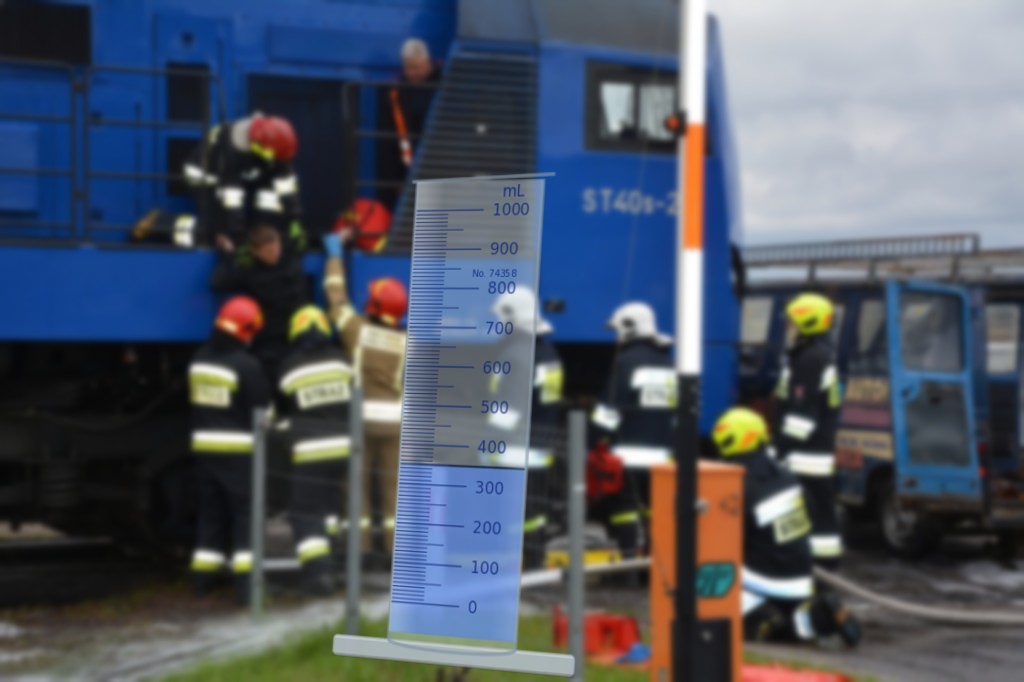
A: 350mL
